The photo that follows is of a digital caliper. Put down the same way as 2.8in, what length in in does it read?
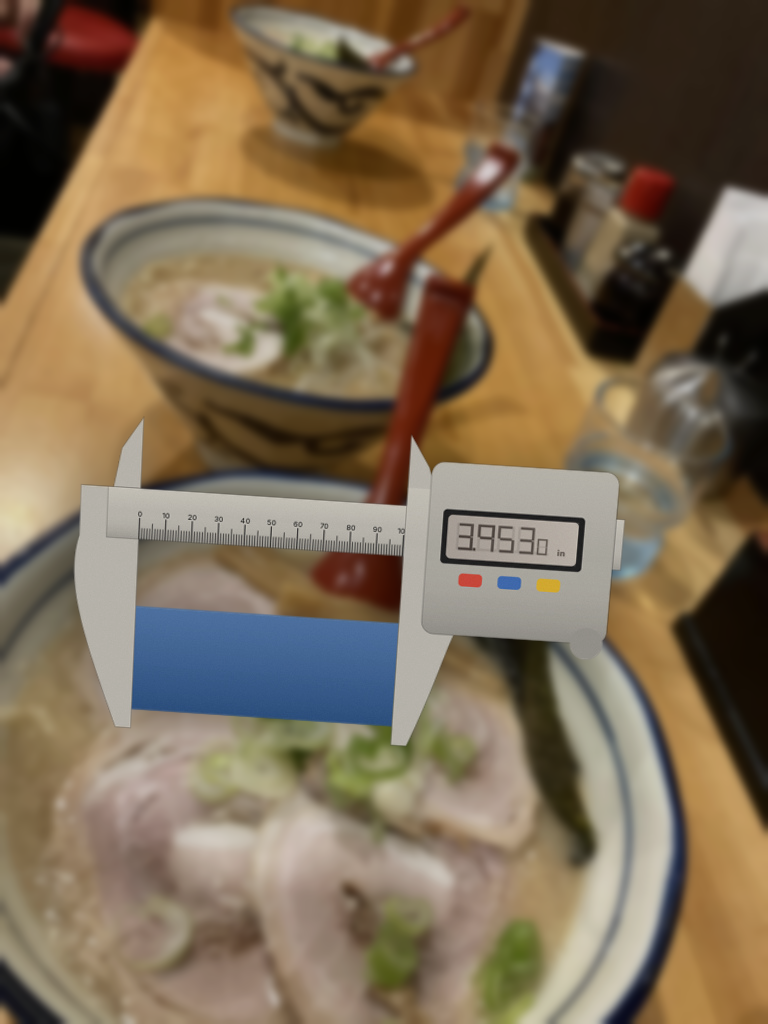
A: 3.9530in
